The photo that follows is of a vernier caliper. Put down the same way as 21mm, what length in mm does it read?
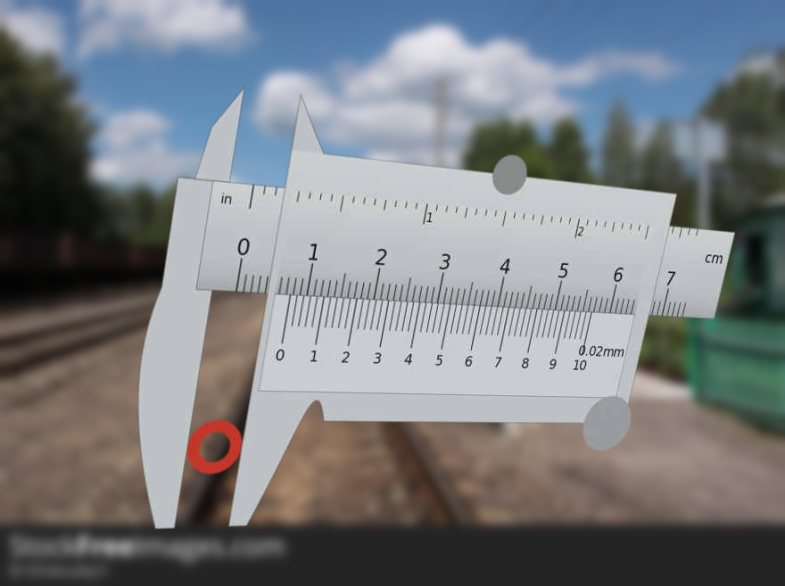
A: 7.6mm
